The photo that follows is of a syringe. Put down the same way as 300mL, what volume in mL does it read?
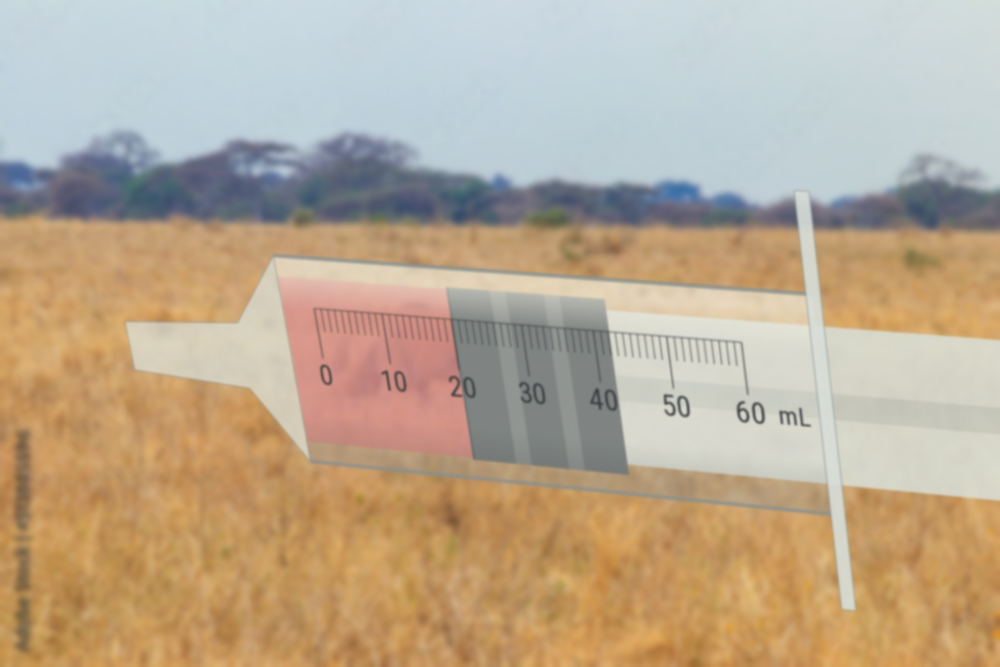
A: 20mL
